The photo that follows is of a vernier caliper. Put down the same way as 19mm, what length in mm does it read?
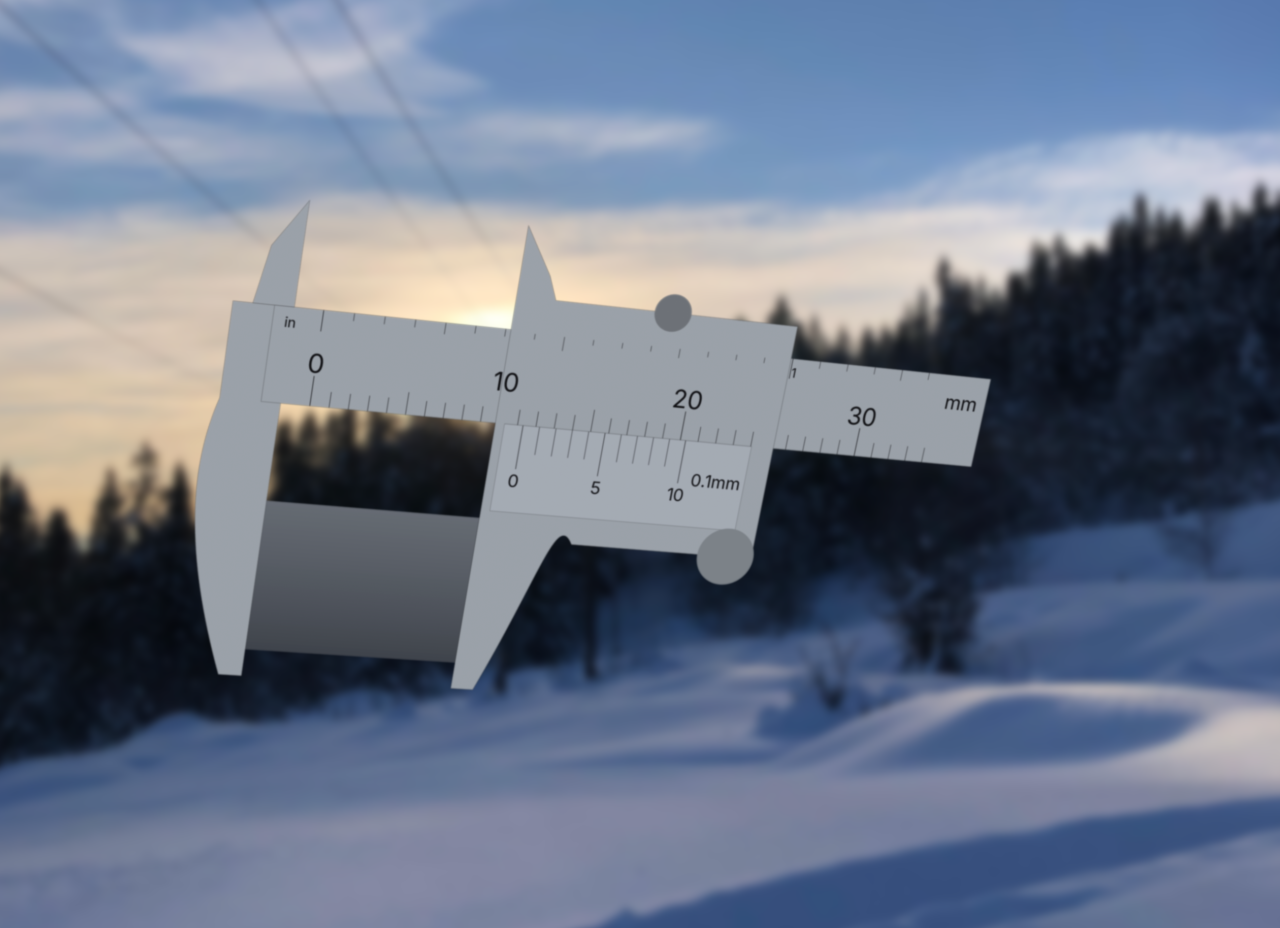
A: 11.3mm
